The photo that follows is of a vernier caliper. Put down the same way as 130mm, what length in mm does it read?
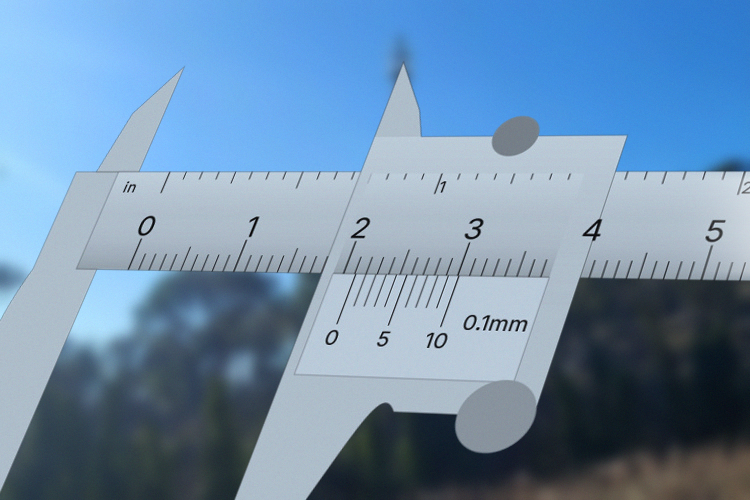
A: 21.1mm
